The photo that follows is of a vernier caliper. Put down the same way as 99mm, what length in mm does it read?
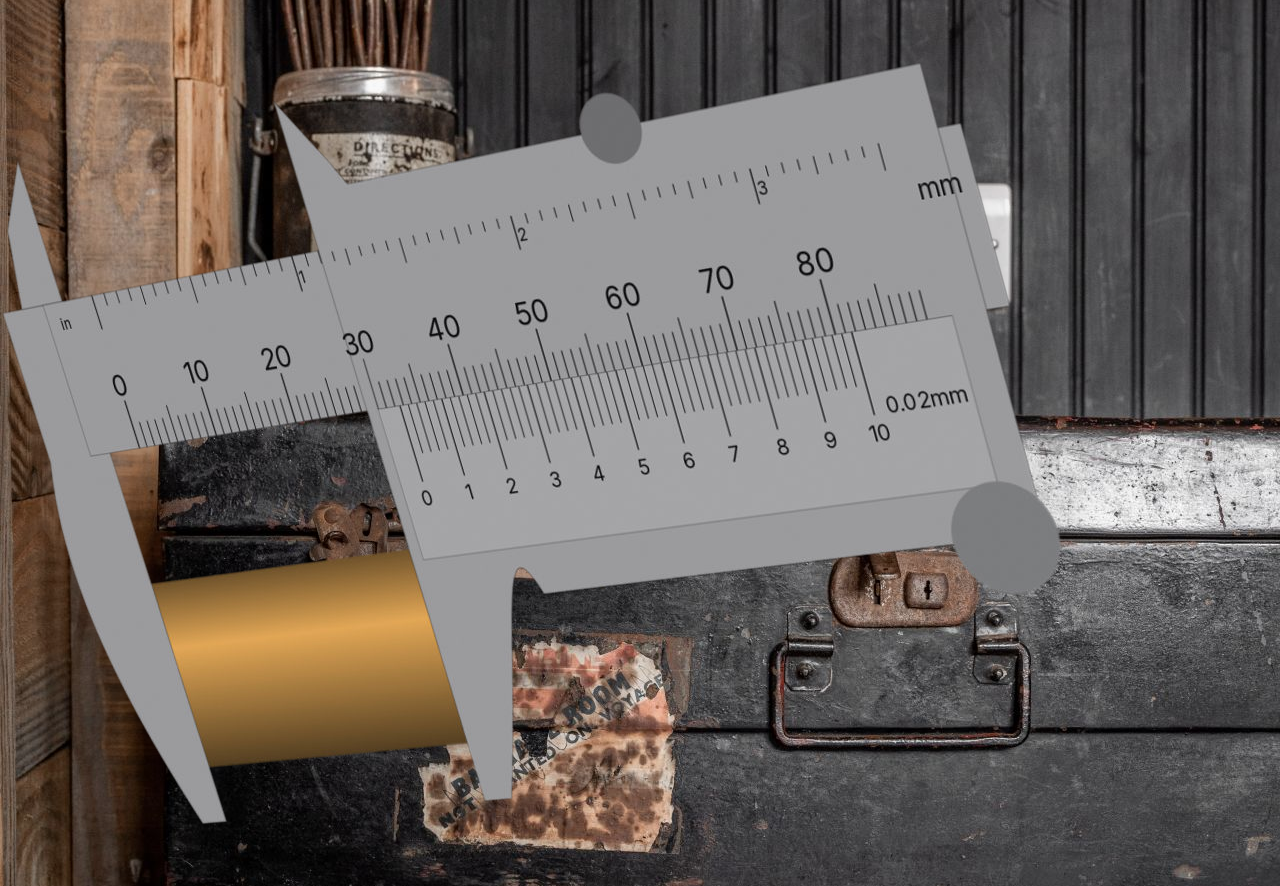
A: 32.6mm
